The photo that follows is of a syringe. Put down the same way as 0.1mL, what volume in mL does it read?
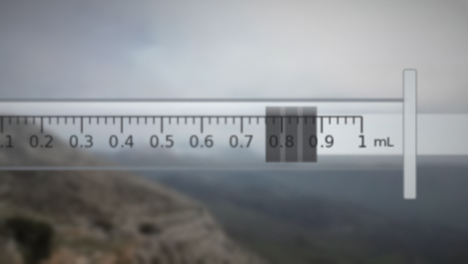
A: 0.76mL
